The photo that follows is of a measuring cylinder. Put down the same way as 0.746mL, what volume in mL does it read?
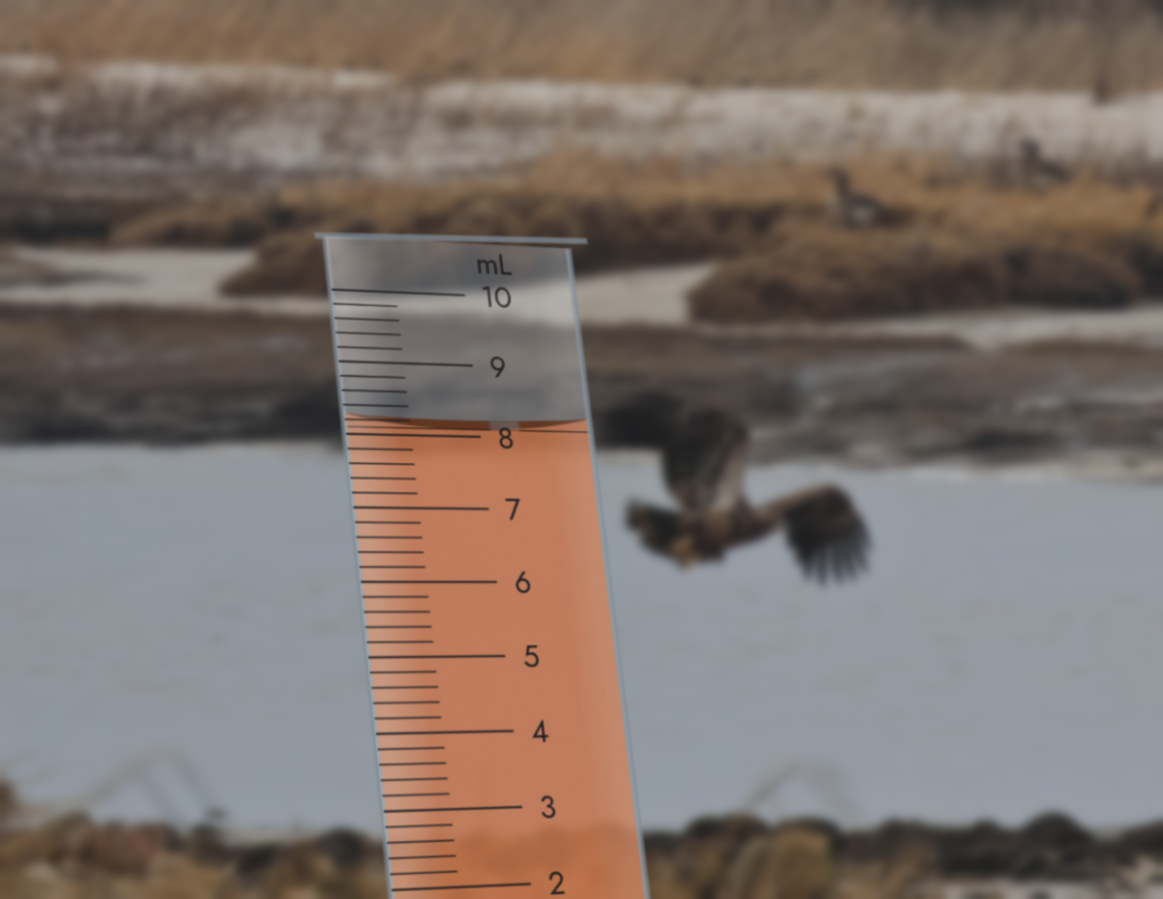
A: 8.1mL
